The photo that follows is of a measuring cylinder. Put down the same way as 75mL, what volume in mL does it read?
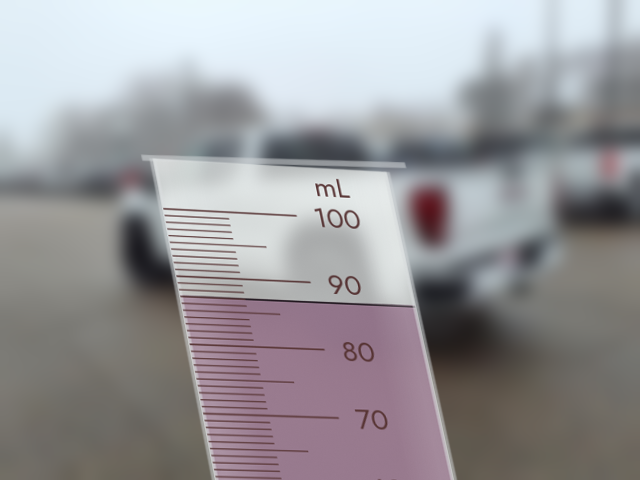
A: 87mL
